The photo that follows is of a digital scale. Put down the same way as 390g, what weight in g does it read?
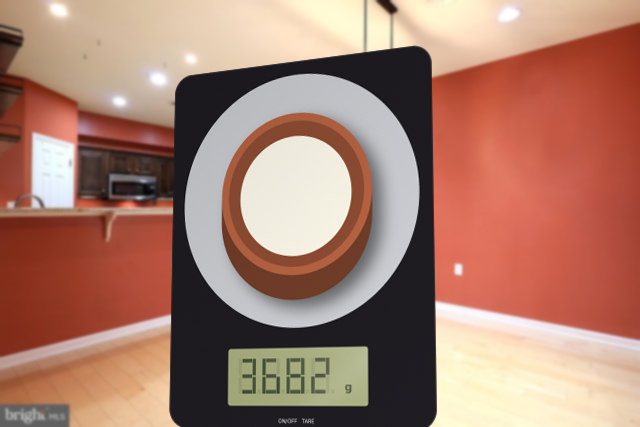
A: 3682g
